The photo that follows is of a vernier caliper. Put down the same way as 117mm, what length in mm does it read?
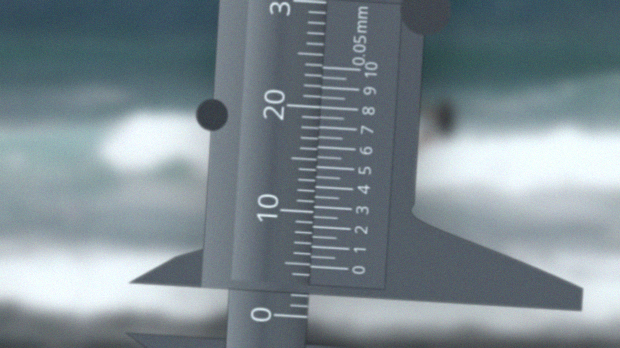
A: 4.8mm
